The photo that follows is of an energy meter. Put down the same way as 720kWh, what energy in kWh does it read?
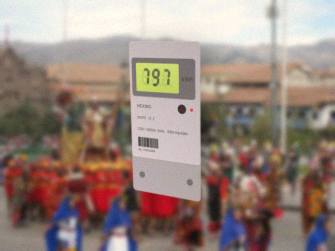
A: 797kWh
